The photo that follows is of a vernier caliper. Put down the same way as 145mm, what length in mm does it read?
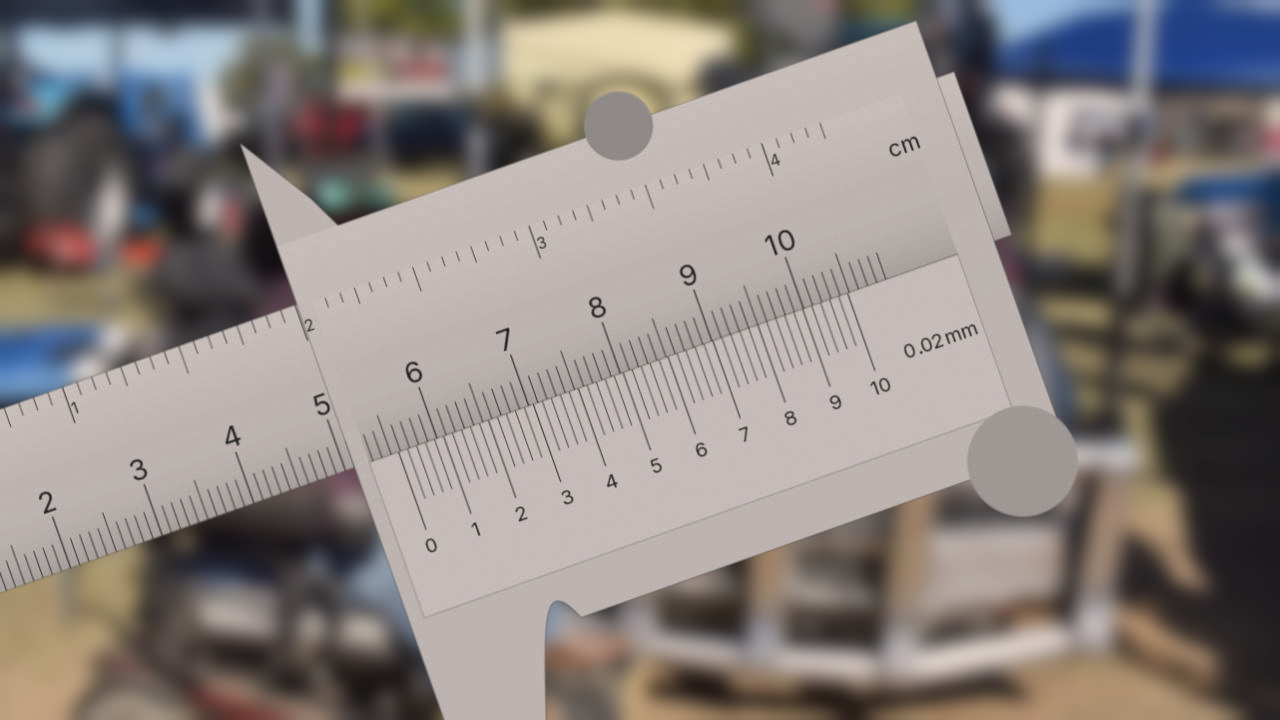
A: 55.8mm
